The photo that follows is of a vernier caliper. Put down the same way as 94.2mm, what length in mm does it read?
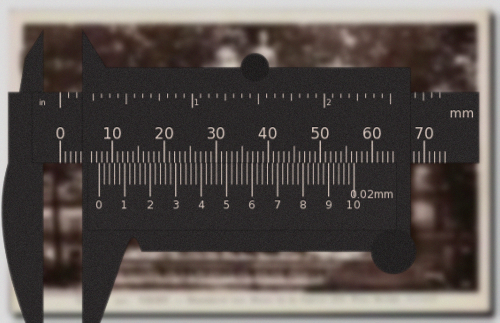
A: 7.5mm
